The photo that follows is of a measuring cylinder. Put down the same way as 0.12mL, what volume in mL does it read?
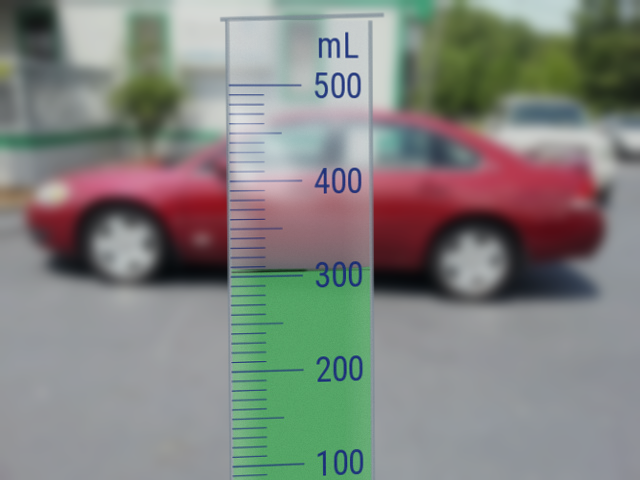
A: 305mL
